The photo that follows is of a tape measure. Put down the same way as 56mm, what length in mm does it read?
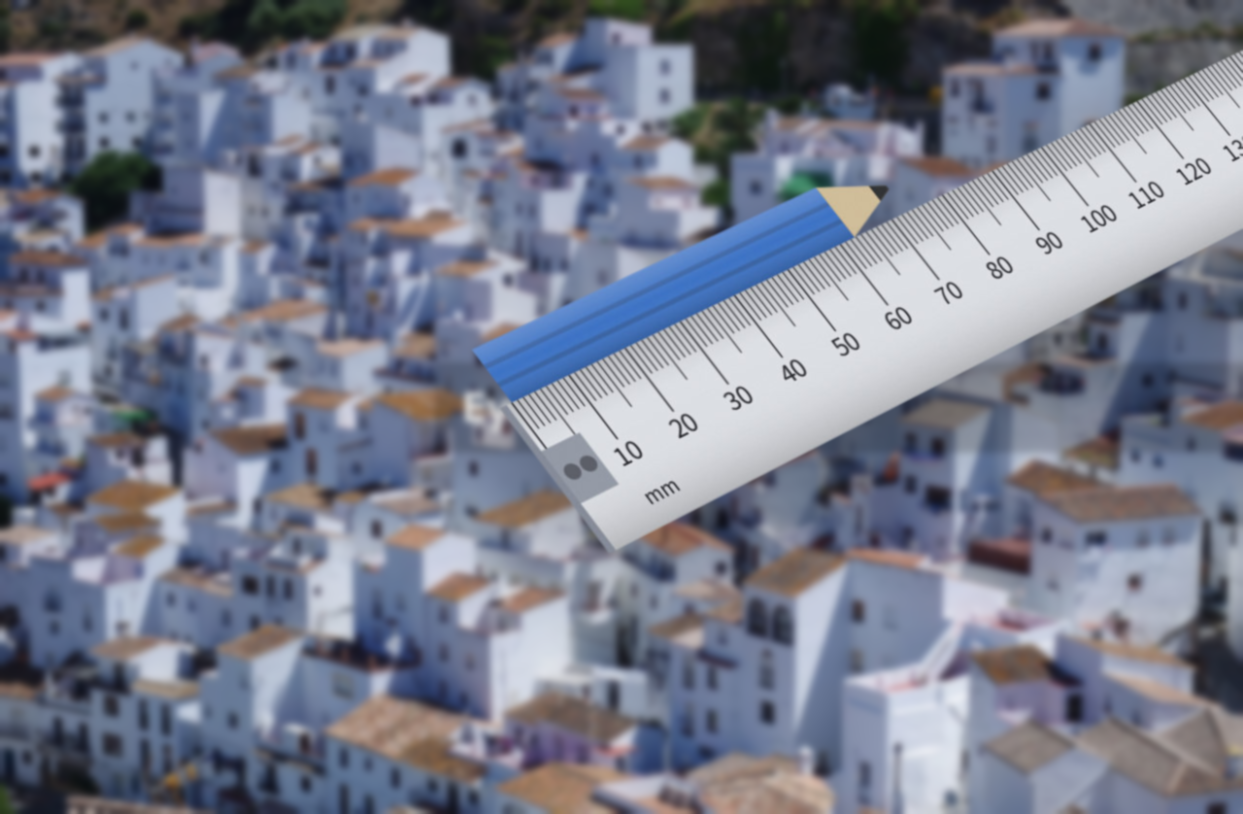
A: 73mm
